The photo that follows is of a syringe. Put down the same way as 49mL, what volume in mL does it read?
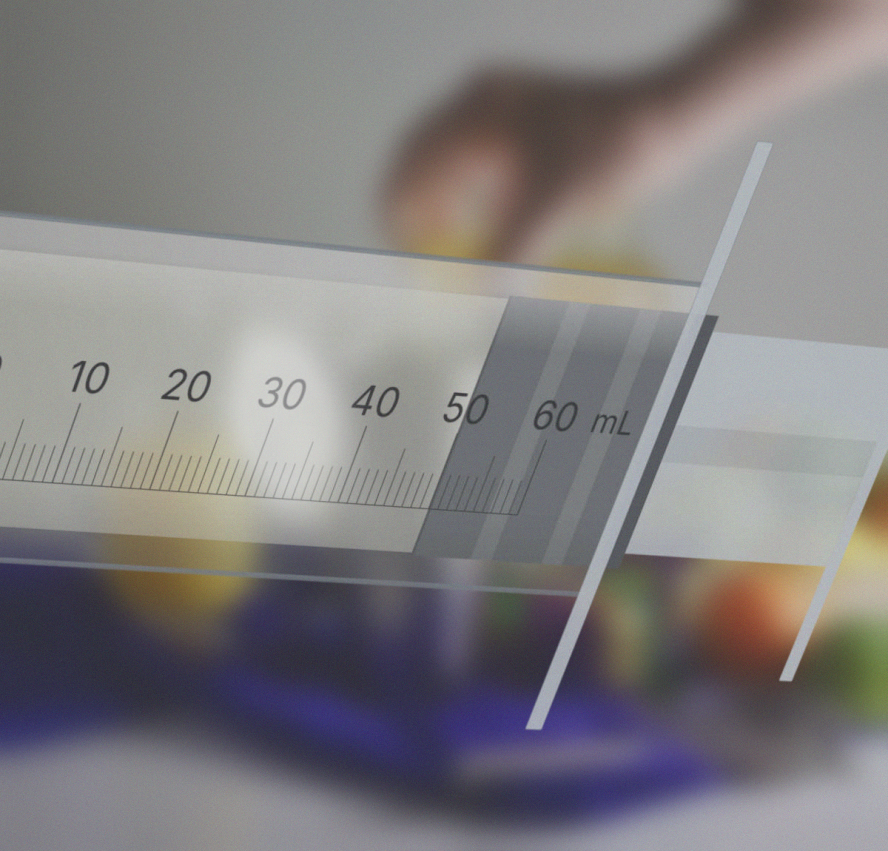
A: 50mL
